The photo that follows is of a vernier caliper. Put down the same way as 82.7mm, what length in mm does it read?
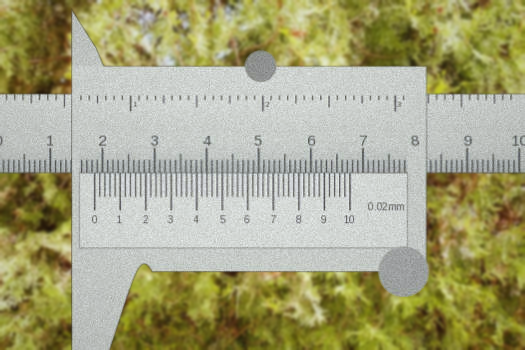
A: 18.5mm
